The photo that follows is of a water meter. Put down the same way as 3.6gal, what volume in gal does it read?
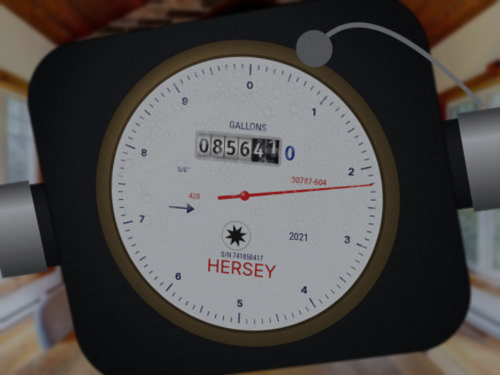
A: 856412.2gal
